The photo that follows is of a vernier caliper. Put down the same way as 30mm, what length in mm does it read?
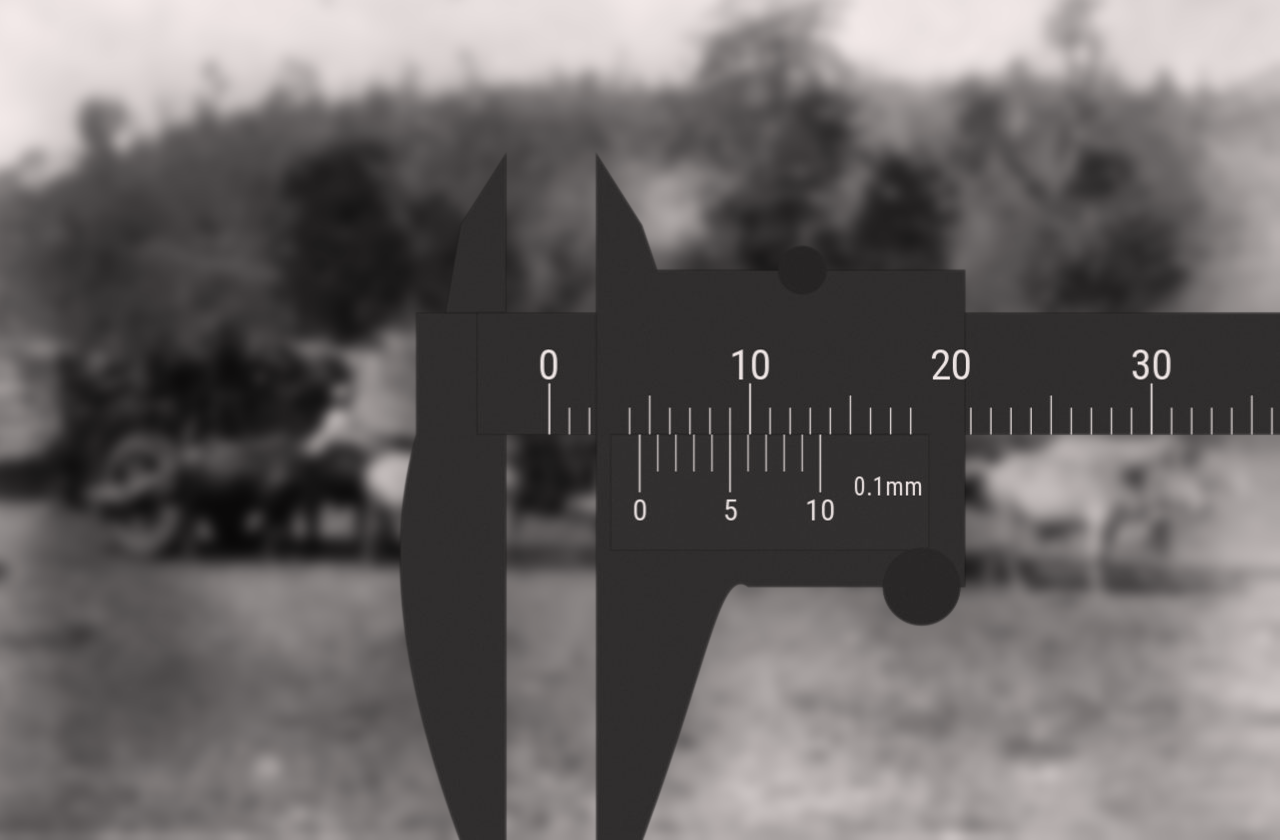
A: 4.5mm
